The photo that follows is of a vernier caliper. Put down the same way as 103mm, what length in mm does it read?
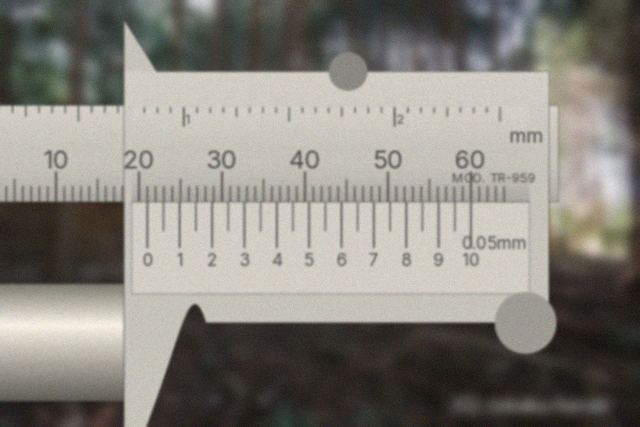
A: 21.0mm
